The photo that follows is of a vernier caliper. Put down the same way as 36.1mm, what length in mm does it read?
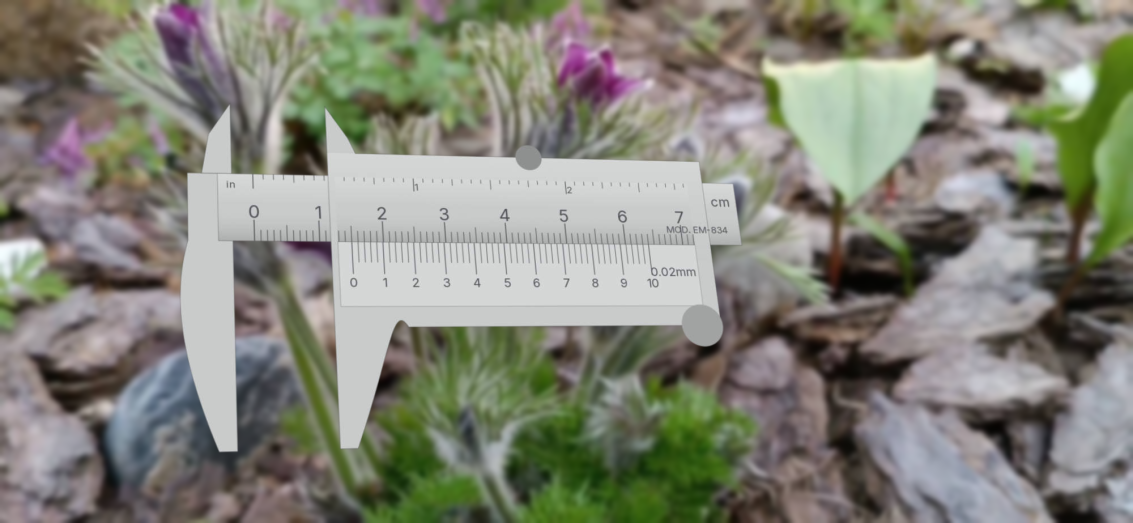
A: 15.0mm
